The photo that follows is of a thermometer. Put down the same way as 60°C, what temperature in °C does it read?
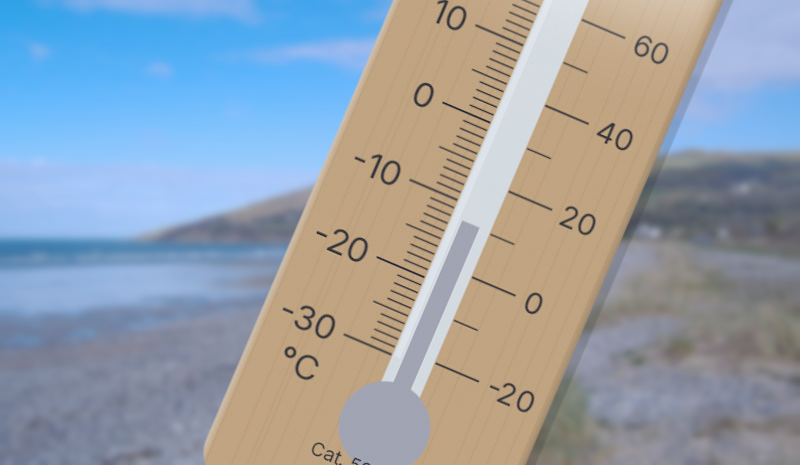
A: -12°C
